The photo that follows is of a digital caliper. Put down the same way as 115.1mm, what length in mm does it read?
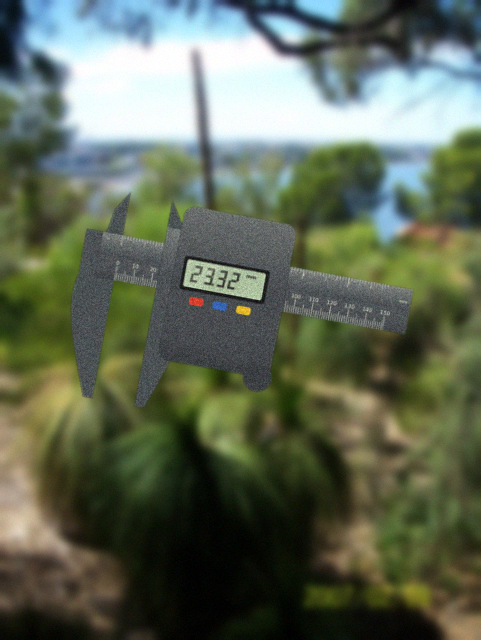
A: 23.32mm
